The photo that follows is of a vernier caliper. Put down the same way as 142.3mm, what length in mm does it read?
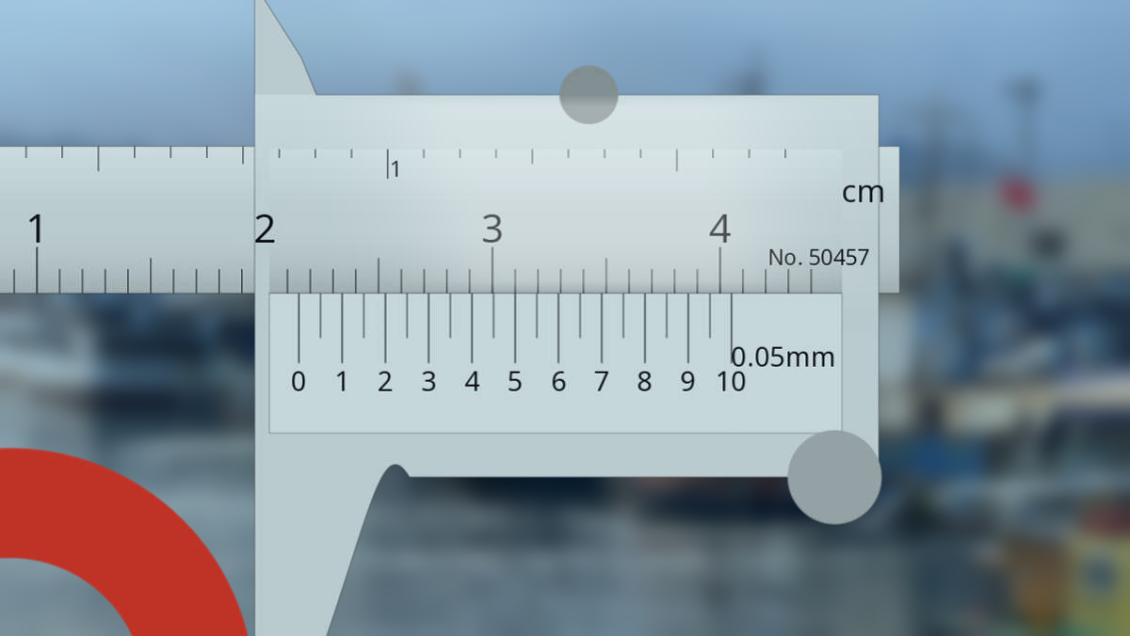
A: 21.50mm
